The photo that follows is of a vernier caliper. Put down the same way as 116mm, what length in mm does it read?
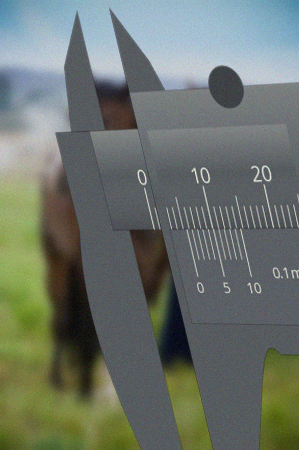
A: 5.6mm
